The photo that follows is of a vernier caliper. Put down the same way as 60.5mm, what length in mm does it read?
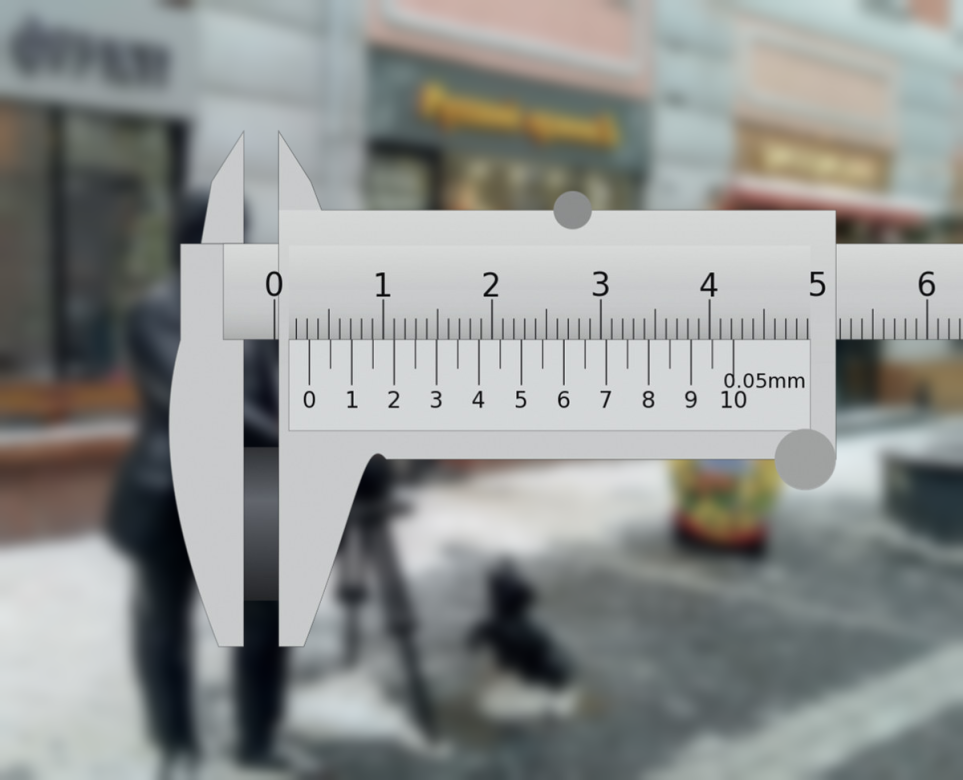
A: 3.2mm
